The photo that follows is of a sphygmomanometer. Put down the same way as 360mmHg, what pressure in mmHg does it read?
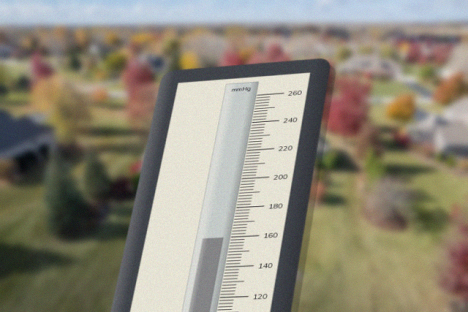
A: 160mmHg
